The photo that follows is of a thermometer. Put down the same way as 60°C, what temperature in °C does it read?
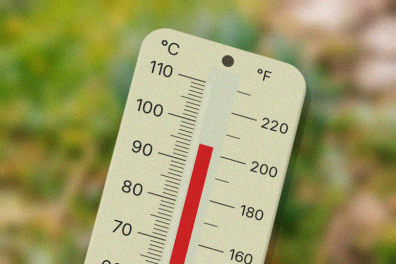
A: 95°C
